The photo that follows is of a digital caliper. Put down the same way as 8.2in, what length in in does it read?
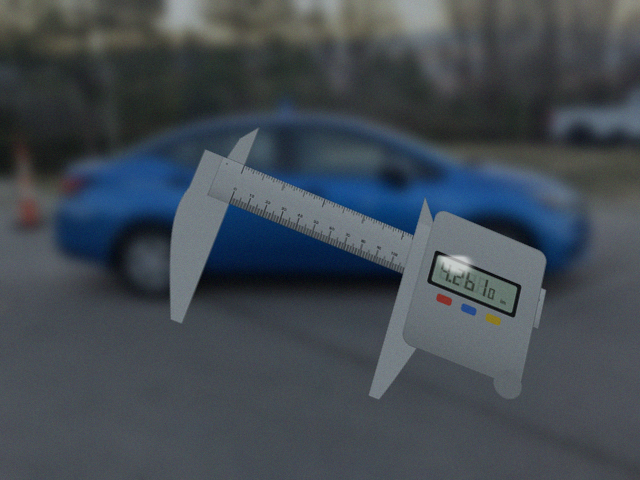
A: 4.2610in
